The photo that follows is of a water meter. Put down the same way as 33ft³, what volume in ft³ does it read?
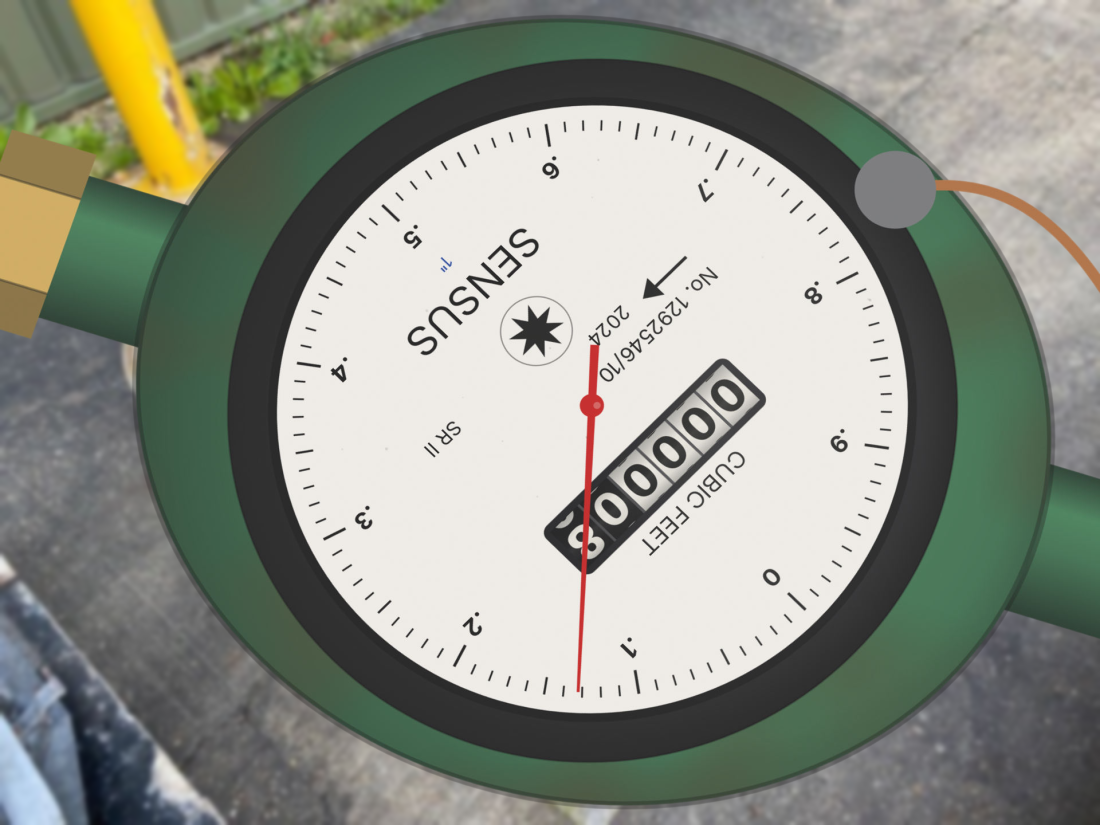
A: 8.13ft³
